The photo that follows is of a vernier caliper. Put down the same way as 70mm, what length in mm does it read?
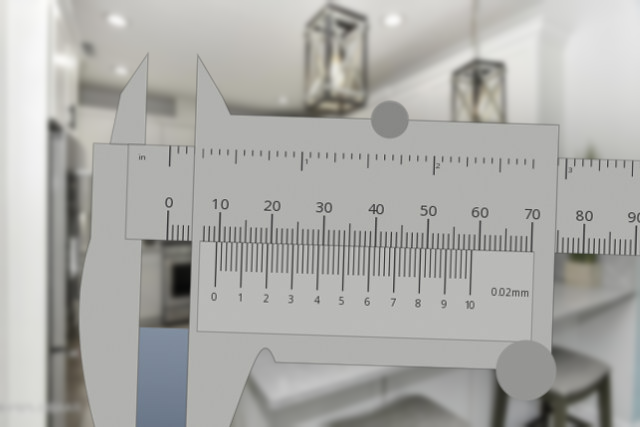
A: 9.5mm
